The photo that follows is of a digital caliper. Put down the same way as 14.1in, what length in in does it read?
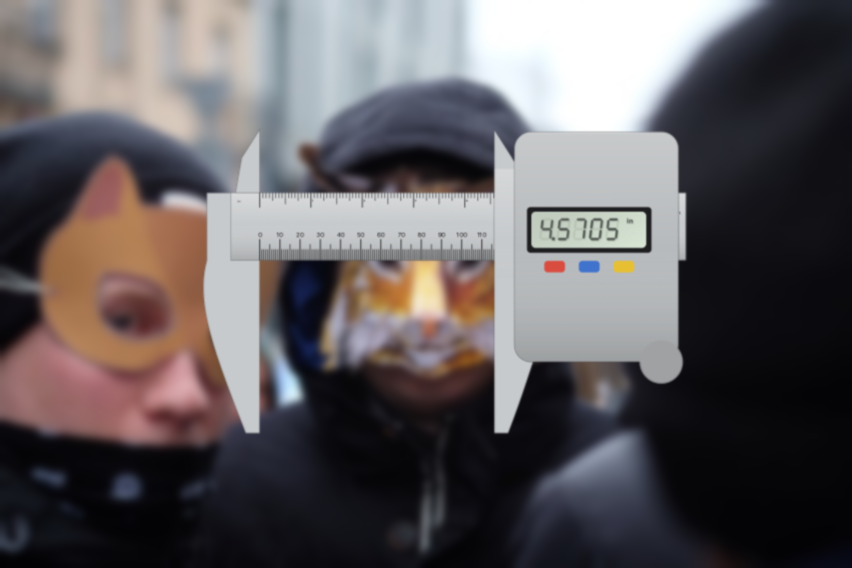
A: 4.5705in
